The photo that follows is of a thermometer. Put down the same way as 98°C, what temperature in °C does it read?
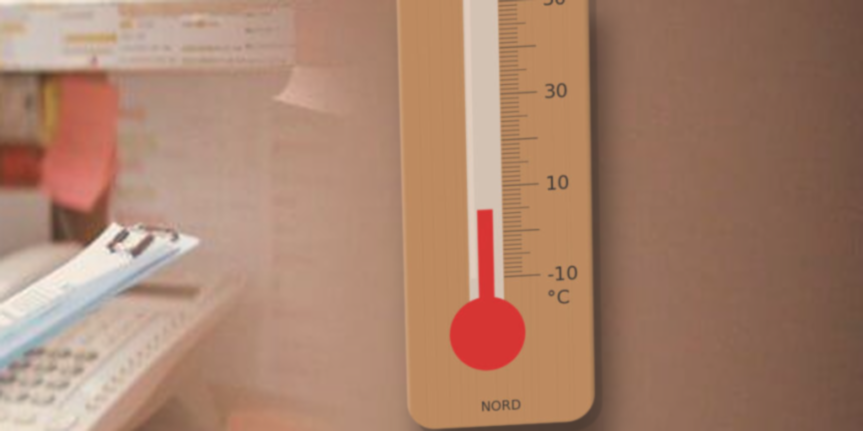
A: 5°C
